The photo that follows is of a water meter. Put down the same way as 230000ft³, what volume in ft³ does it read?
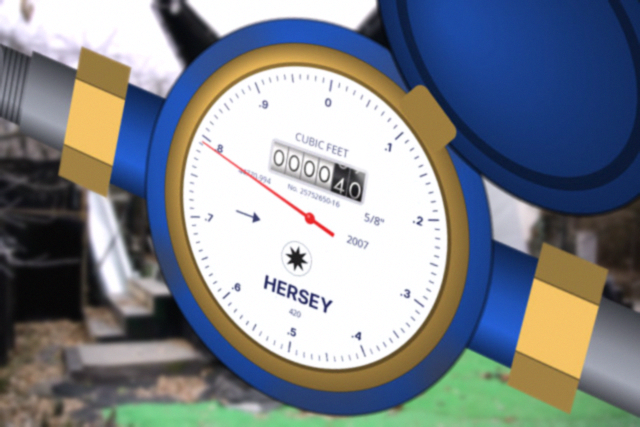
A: 39.79ft³
